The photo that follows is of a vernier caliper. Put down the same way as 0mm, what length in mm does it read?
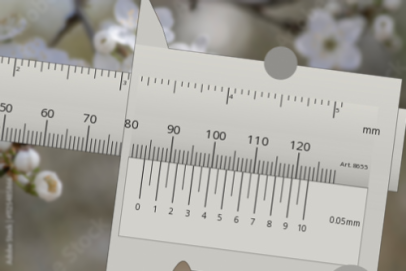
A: 84.0mm
